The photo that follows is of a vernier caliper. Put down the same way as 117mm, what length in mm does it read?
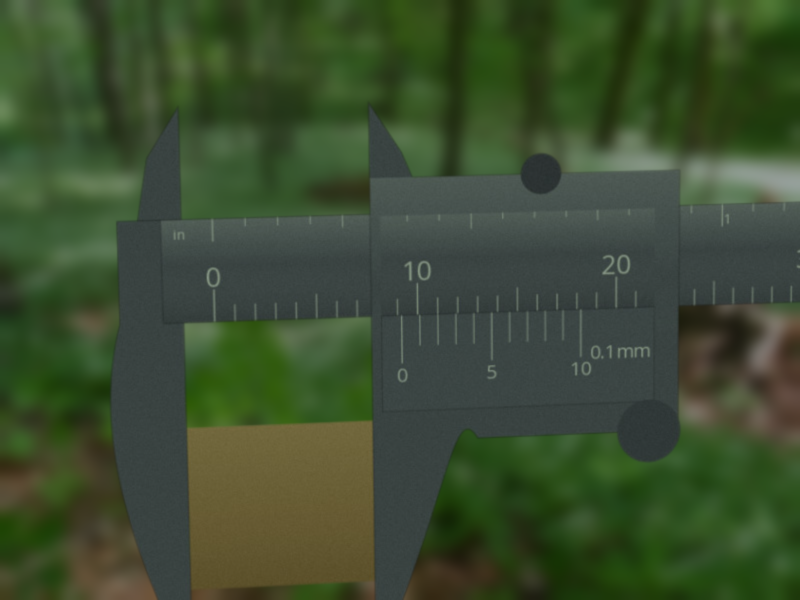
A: 9.2mm
